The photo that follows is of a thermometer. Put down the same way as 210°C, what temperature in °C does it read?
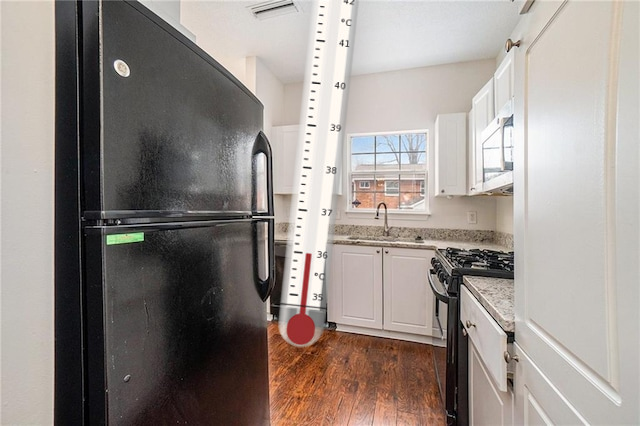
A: 36°C
